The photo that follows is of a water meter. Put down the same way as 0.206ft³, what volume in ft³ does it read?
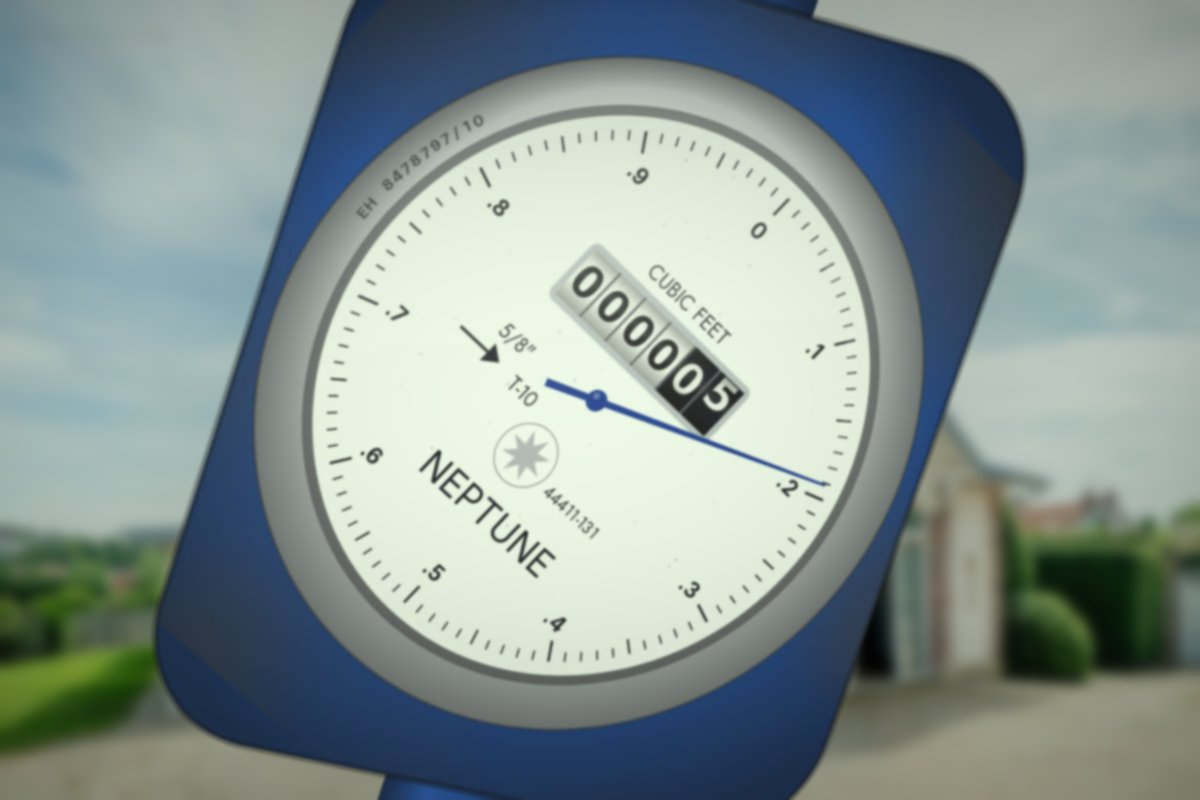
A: 5.19ft³
